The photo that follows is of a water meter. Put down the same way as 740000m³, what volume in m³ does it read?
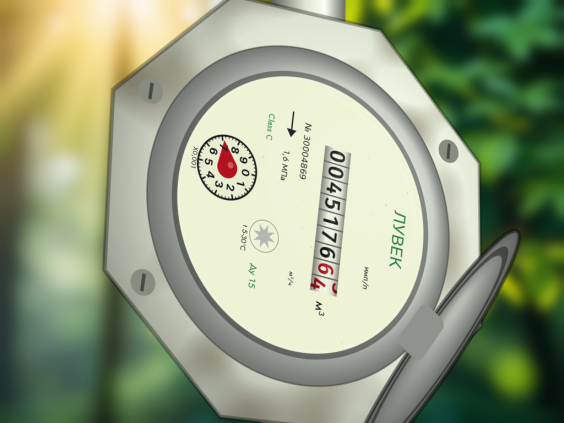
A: 45176.637m³
